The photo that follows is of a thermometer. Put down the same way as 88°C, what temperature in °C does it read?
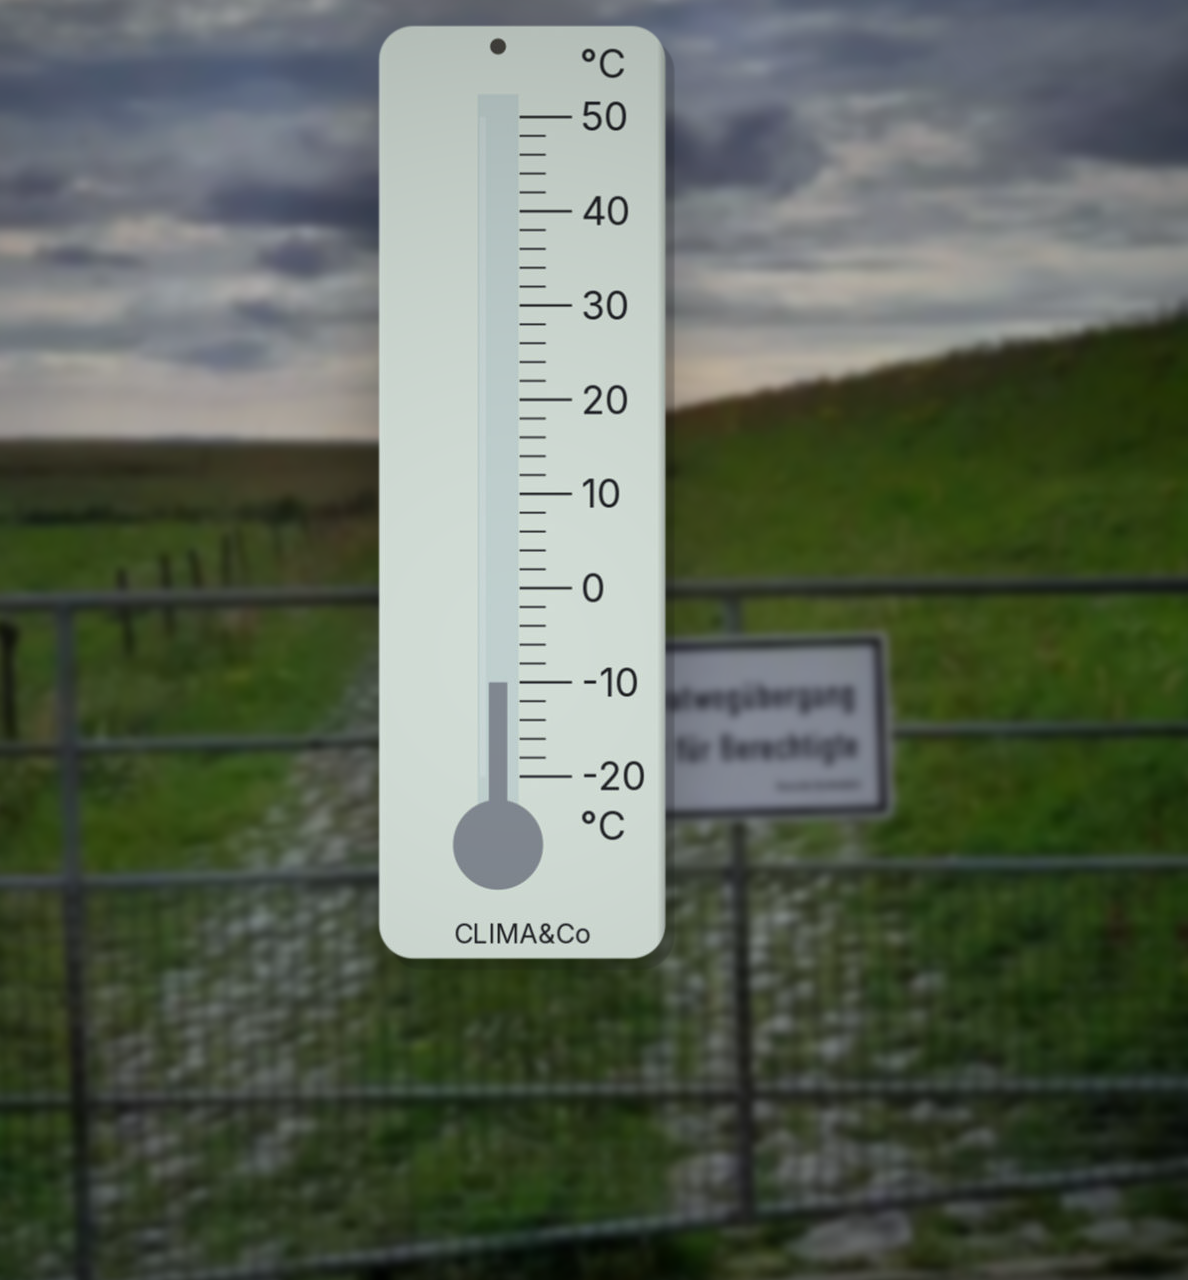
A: -10°C
